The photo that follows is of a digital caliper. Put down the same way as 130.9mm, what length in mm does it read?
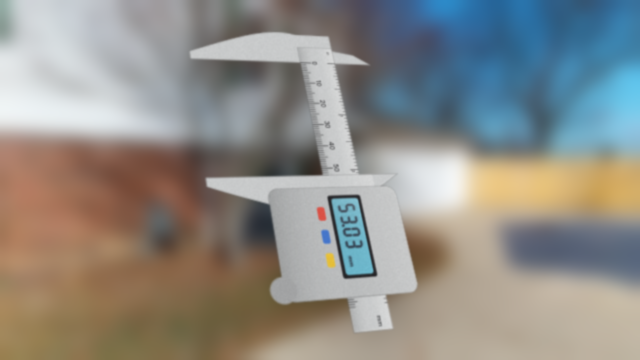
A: 53.03mm
